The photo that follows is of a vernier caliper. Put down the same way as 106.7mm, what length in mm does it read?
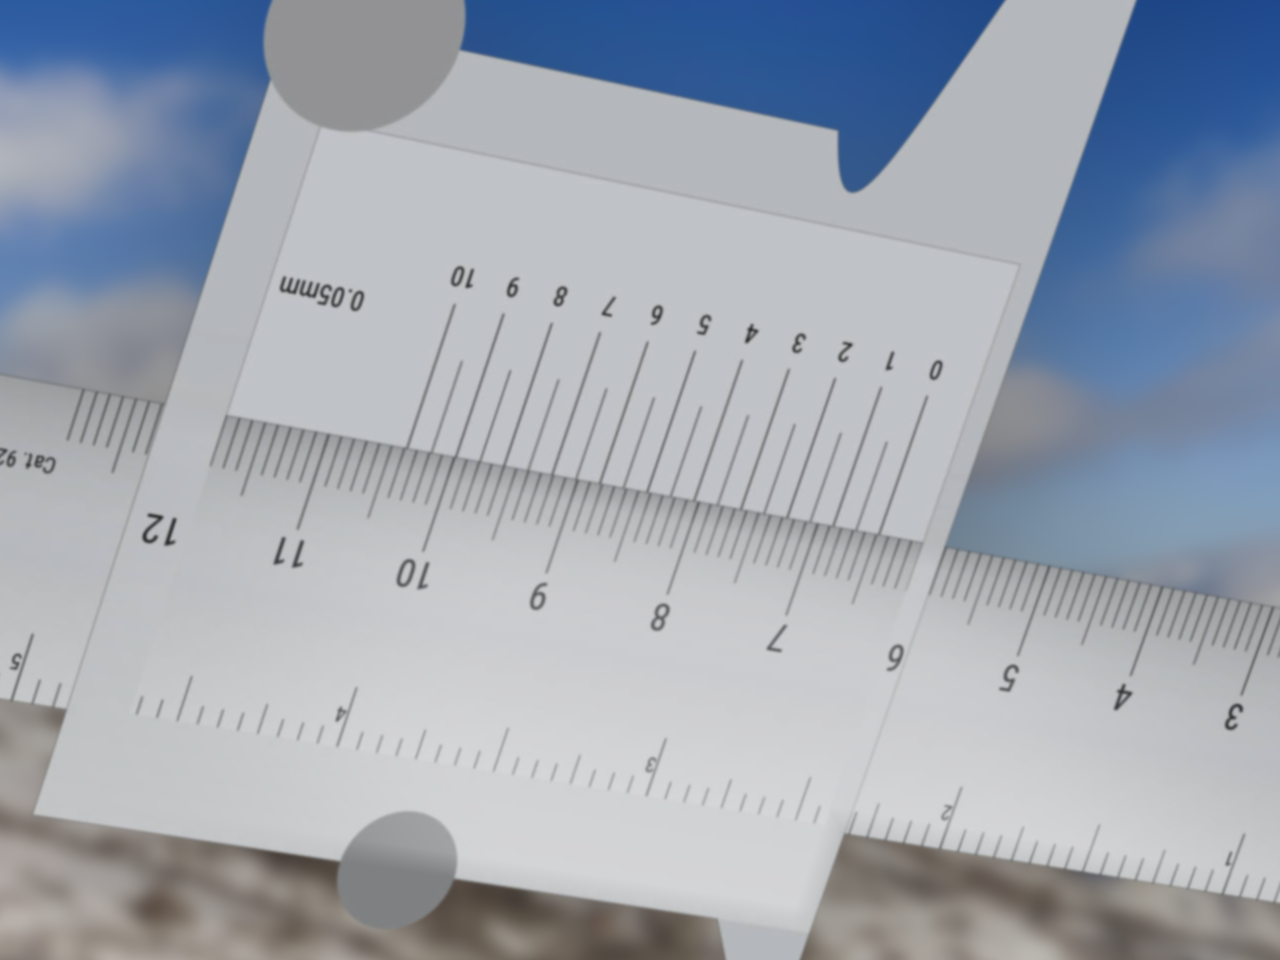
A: 64.8mm
